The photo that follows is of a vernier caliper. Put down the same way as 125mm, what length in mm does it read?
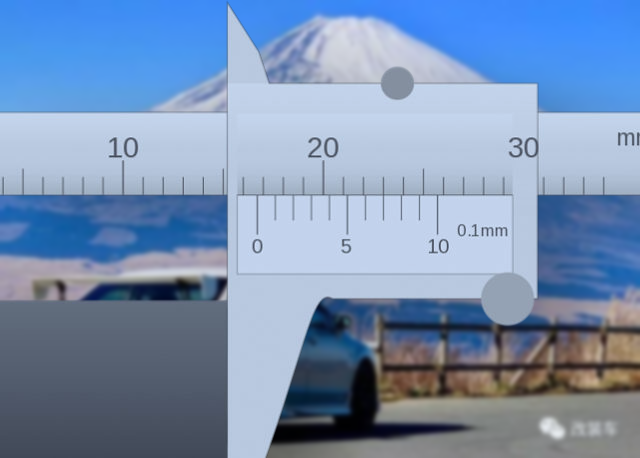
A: 16.7mm
